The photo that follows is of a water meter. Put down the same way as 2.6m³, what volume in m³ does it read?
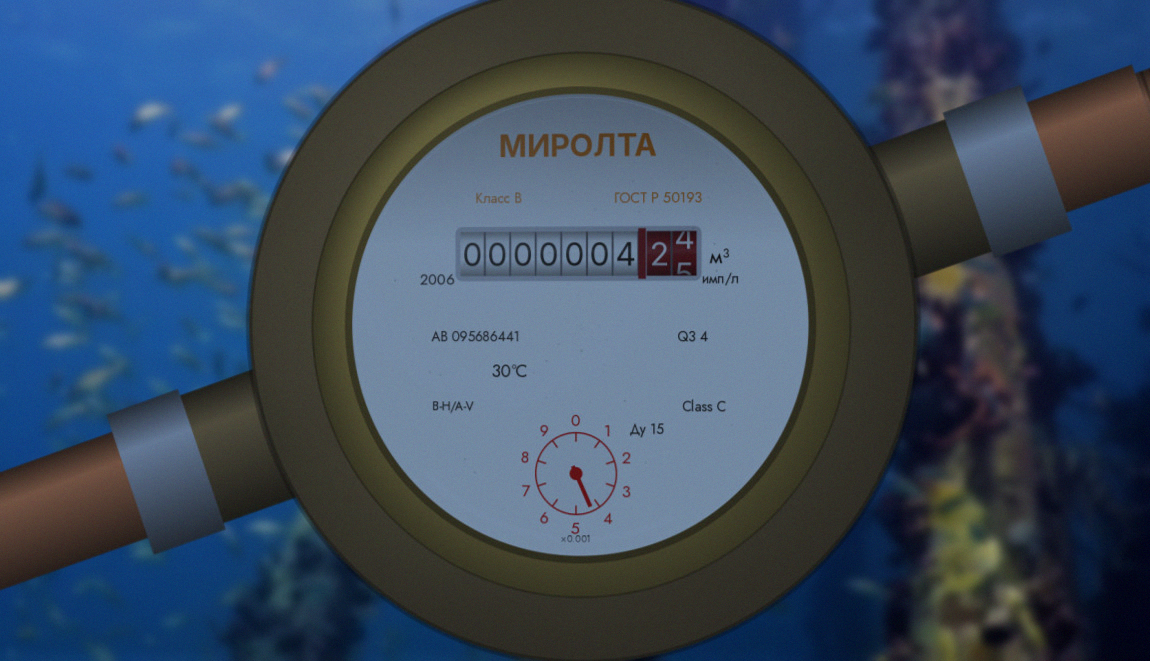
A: 4.244m³
